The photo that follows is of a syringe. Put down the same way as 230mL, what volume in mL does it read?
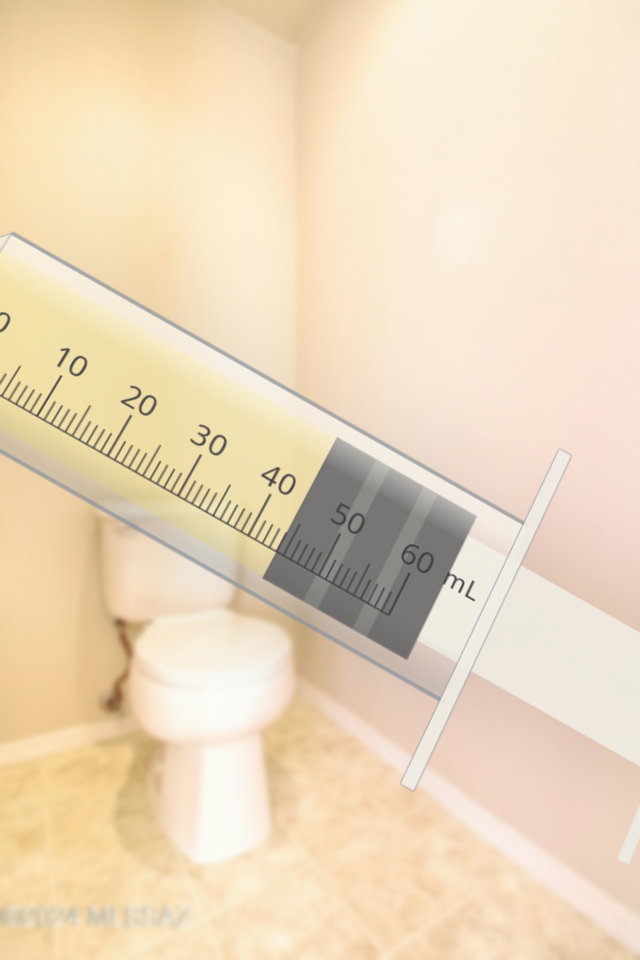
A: 44mL
